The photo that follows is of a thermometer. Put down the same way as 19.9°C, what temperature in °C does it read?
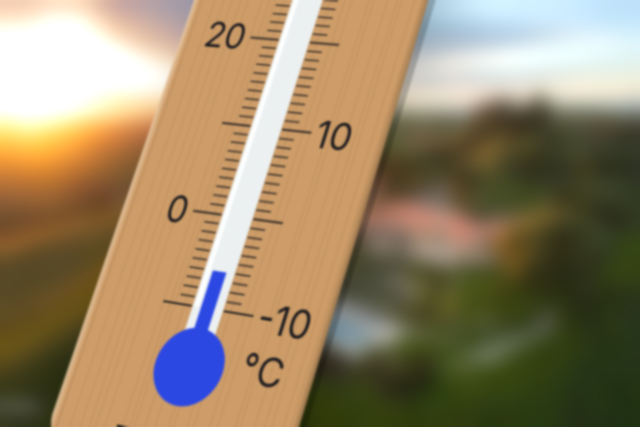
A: -6°C
